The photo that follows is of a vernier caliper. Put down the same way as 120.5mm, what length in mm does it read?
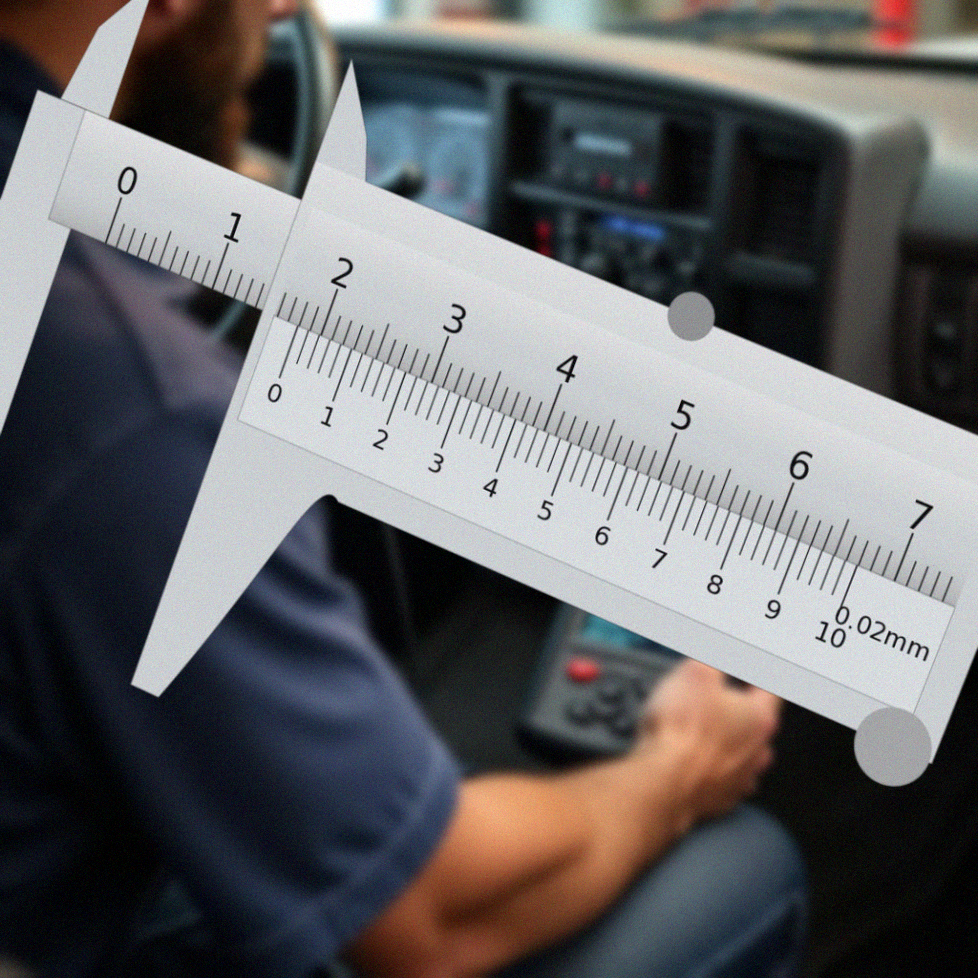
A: 17.9mm
